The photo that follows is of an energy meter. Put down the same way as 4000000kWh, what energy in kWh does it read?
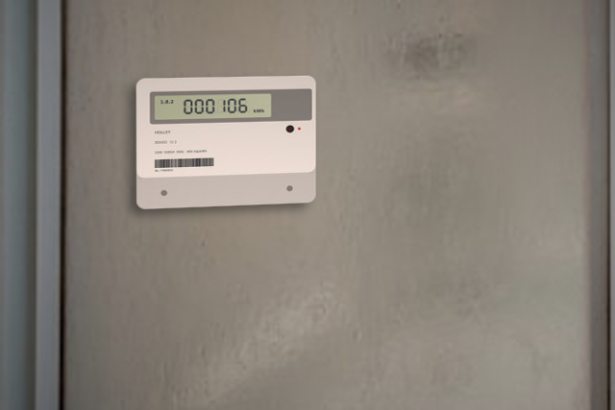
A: 106kWh
